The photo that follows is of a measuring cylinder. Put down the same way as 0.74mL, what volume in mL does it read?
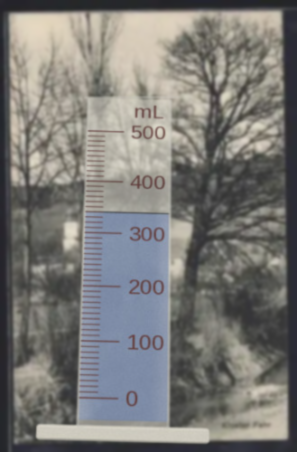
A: 340mL
